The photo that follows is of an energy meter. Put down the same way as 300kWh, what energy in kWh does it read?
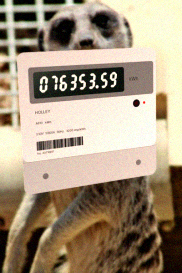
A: 76353.59kWh
